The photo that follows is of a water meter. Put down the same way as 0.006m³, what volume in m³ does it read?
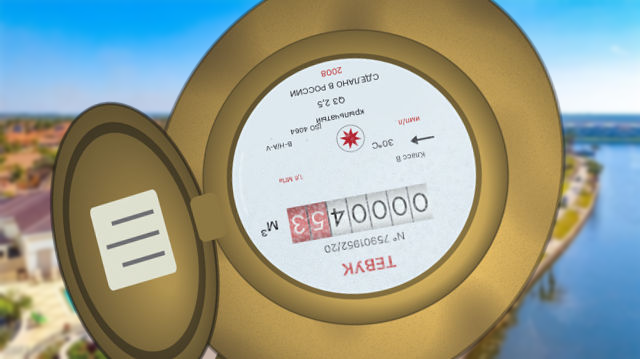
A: 4.53m³
